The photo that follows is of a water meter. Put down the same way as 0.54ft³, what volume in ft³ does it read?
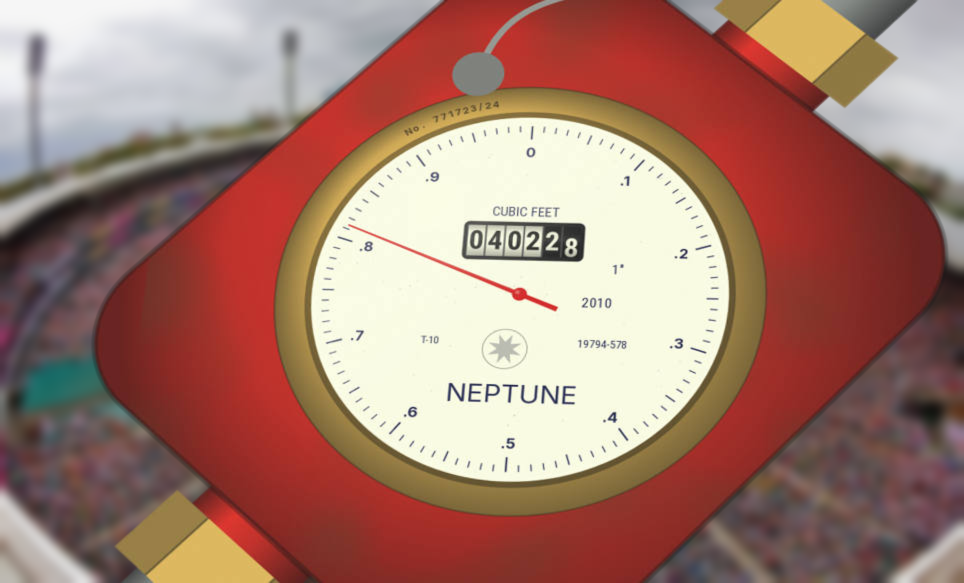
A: 40227.81ft³
